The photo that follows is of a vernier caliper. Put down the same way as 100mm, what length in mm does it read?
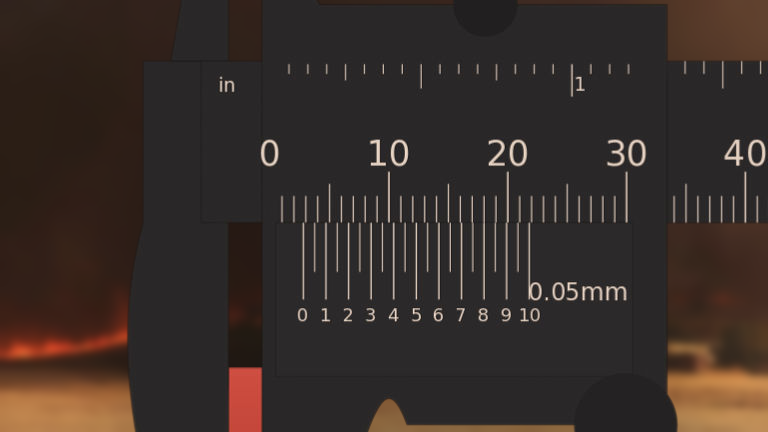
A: 2.8mm
